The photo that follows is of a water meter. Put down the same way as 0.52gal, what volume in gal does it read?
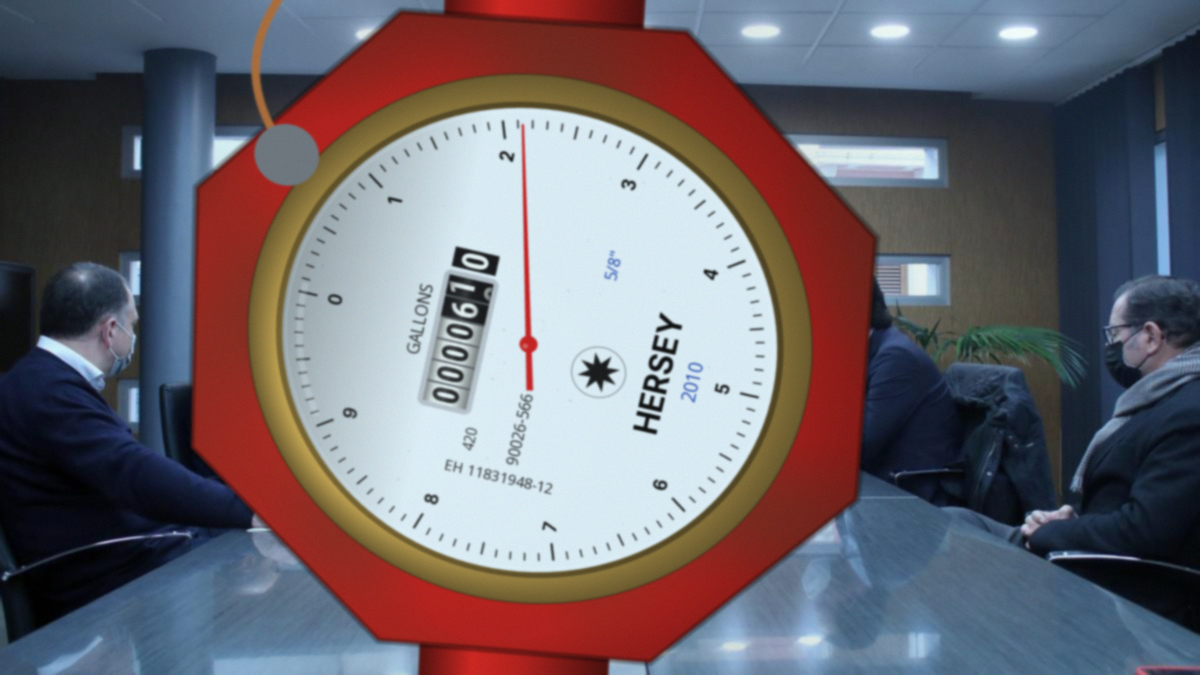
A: 612.1gal
